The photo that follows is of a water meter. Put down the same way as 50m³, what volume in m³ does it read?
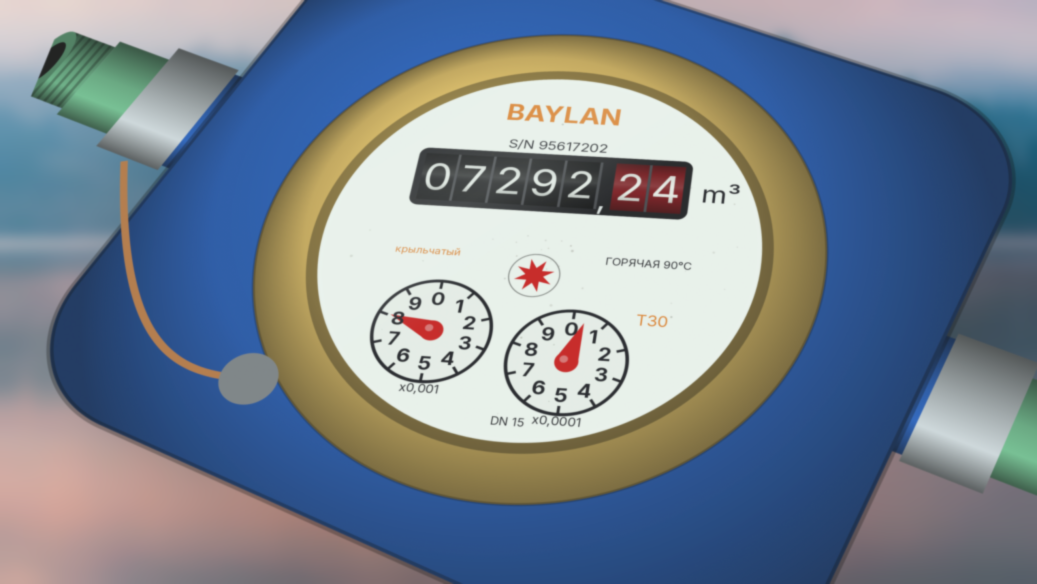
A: 7292.2480m³
